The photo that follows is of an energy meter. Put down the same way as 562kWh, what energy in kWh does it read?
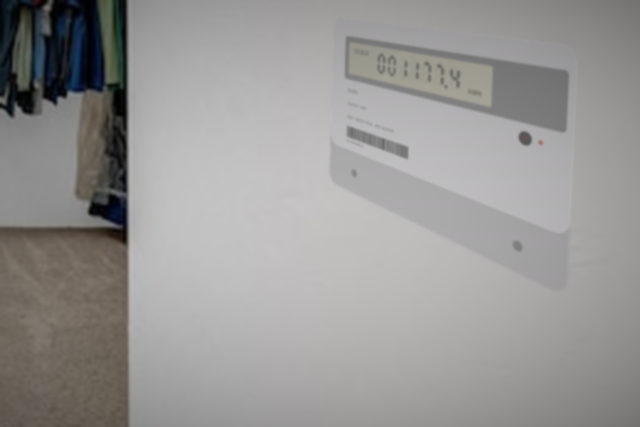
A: 1177.4kWh
